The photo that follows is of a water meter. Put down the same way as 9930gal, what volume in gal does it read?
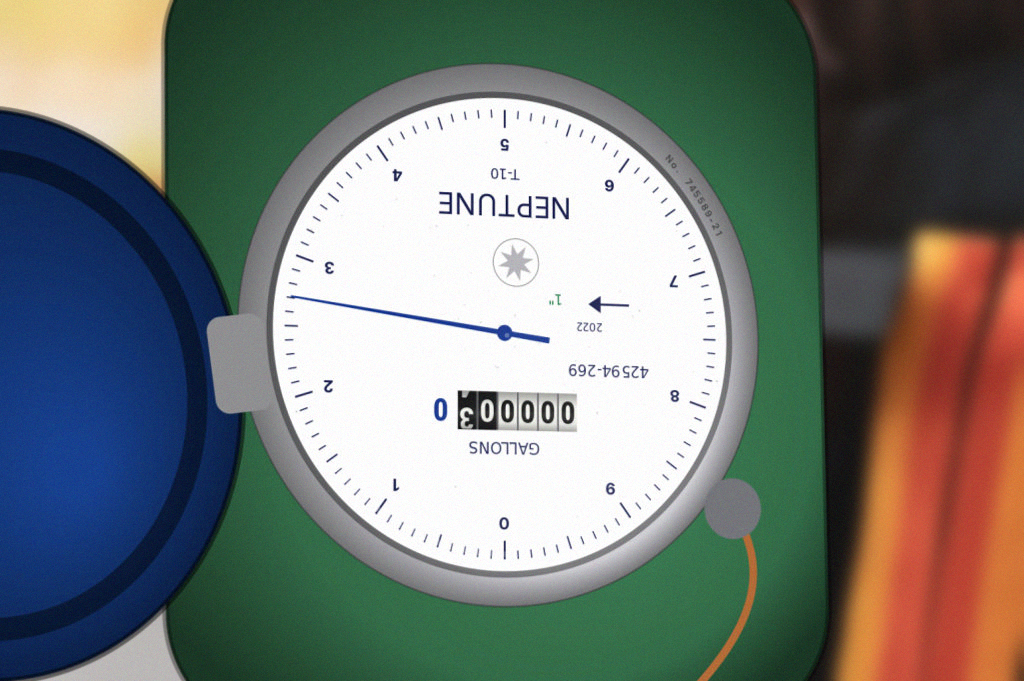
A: 32.7gal
